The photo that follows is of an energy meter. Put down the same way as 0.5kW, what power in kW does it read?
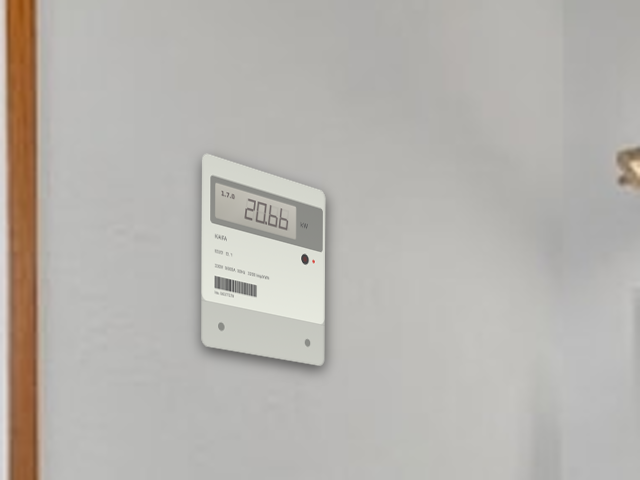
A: 20.66kW
